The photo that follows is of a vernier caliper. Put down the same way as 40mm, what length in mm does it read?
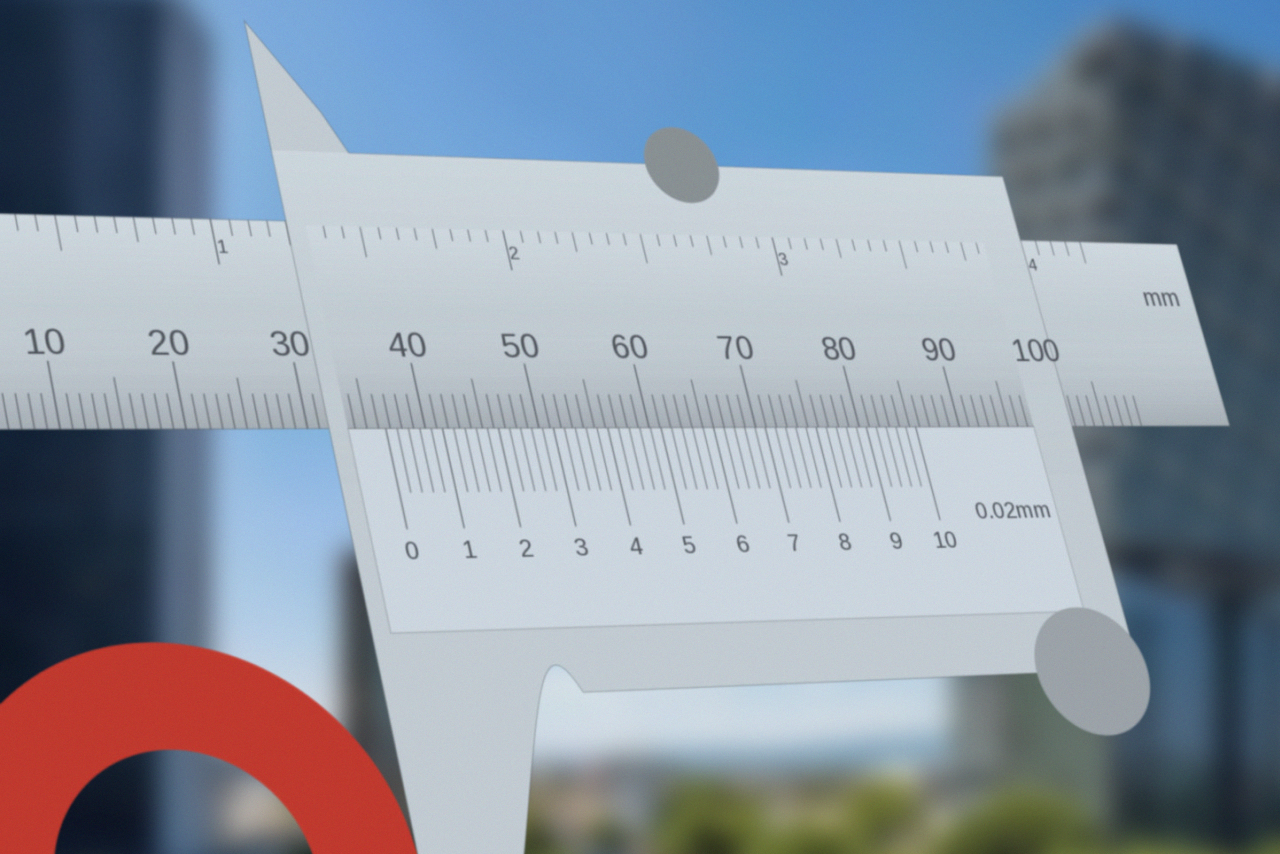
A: 36.6mm
